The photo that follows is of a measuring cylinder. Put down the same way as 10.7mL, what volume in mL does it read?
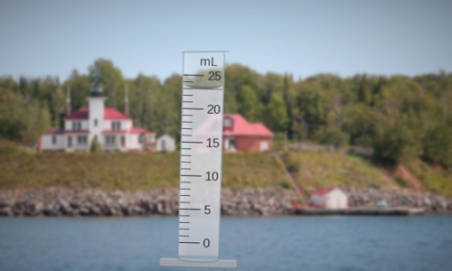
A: 23mL
